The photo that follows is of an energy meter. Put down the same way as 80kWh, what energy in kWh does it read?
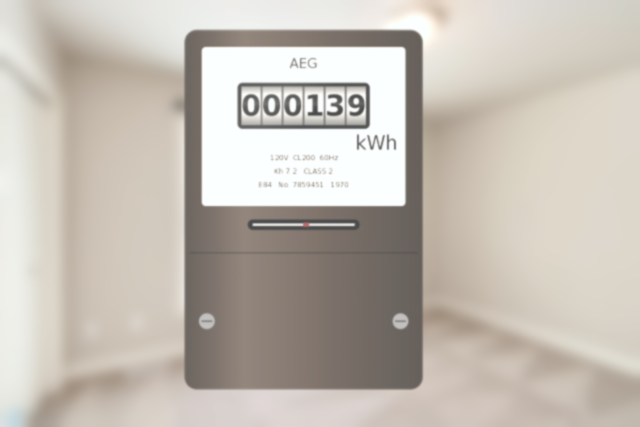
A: 139kWh
